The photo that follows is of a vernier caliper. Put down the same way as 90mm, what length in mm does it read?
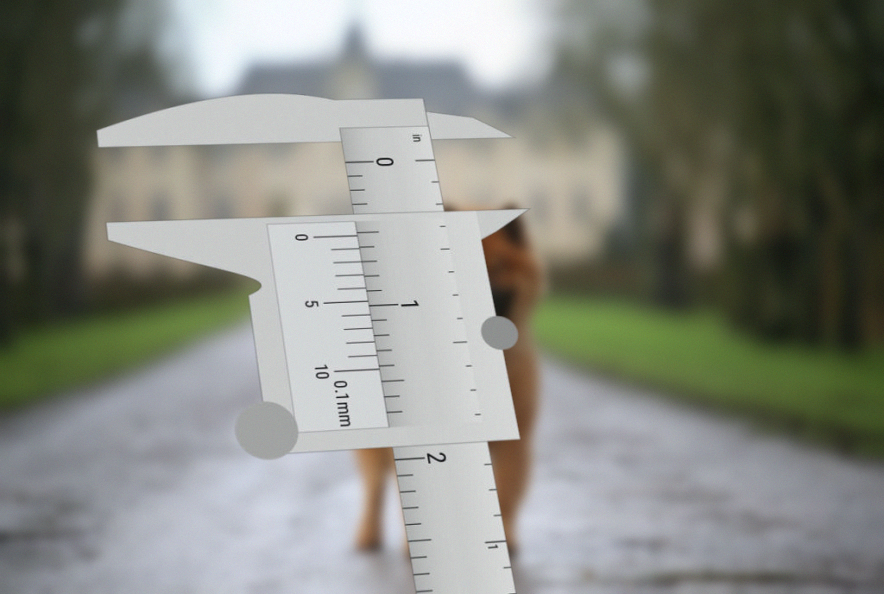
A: 5.2mm
